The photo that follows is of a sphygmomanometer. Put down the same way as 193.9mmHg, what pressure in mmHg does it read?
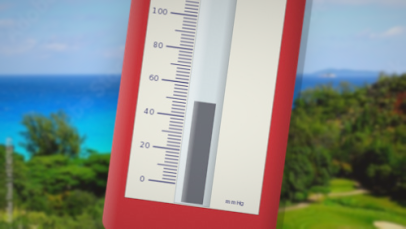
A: 50mmHg
